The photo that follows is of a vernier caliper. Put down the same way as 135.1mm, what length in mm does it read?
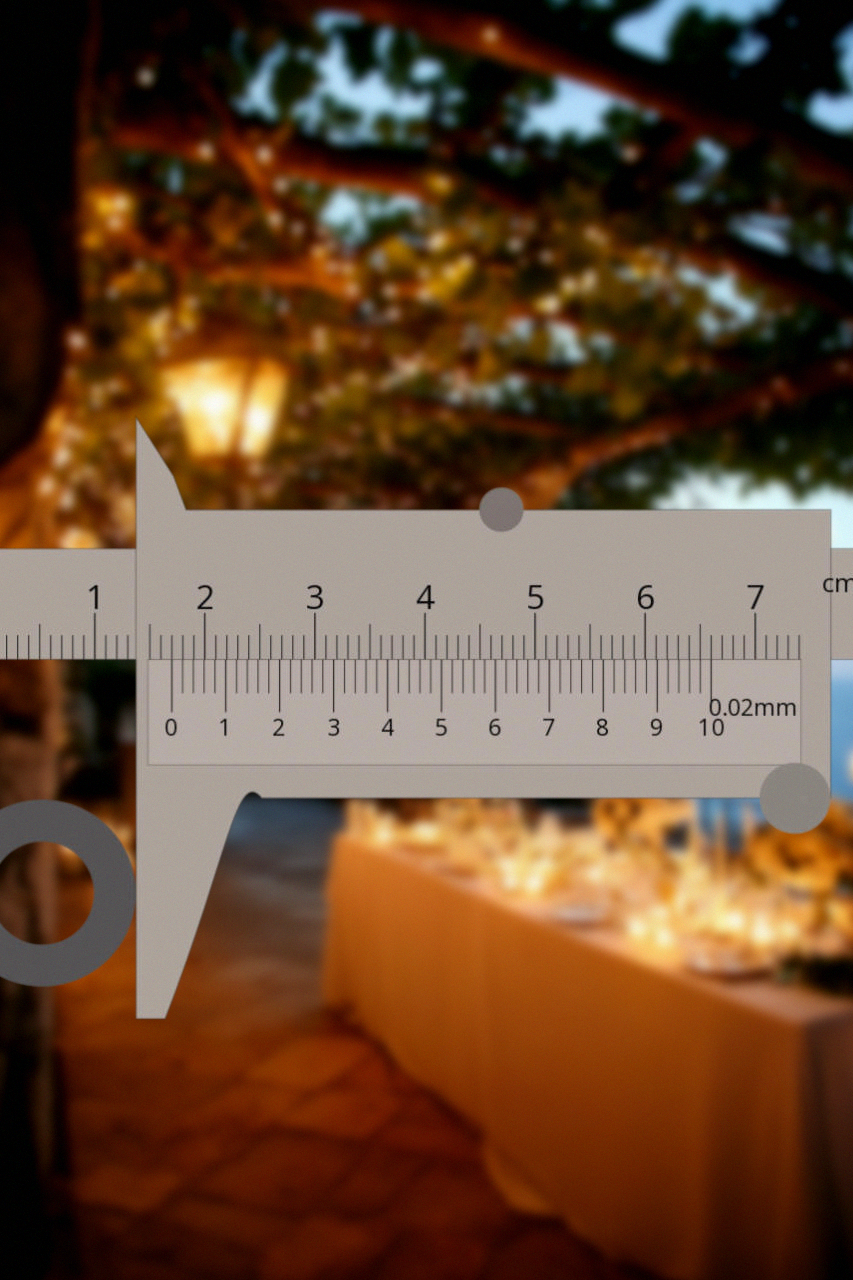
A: 17.0mm
